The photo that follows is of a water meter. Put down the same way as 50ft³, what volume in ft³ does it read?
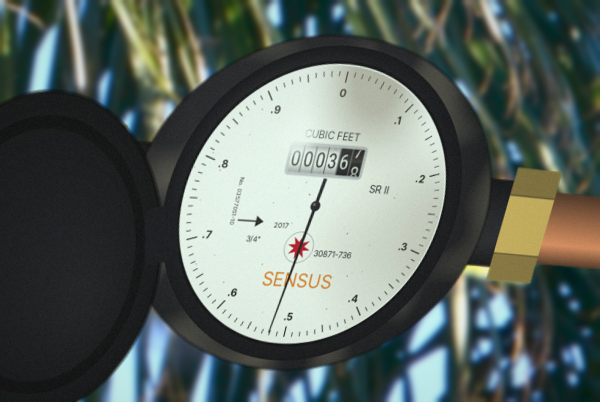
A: 367.52ft³
